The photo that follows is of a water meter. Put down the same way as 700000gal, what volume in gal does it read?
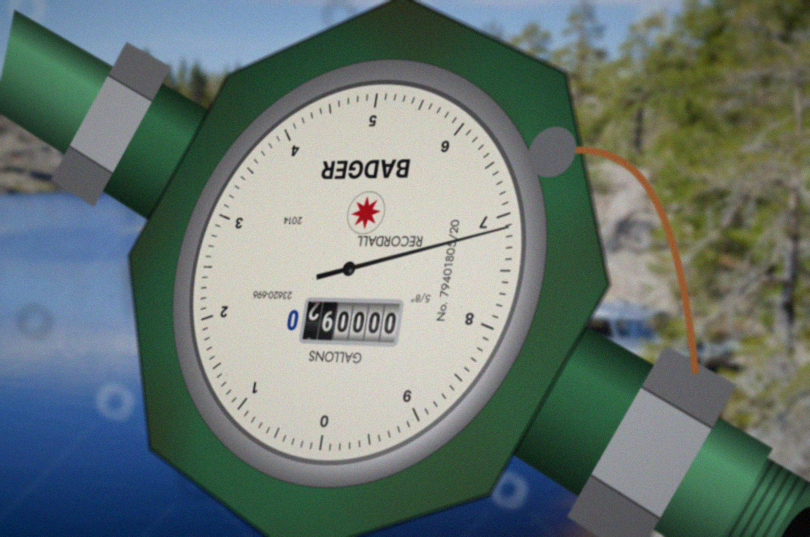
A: 917.1gal
